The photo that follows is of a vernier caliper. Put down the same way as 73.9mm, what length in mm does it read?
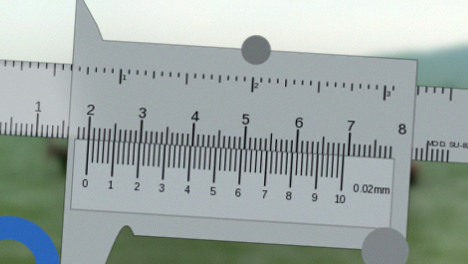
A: 20.0mm
